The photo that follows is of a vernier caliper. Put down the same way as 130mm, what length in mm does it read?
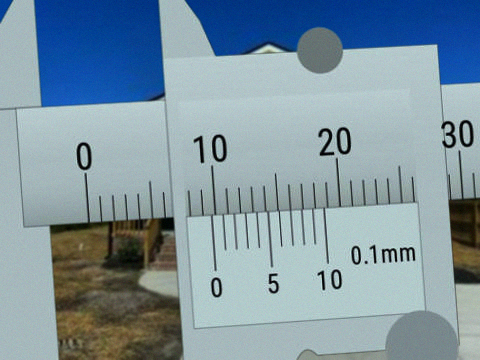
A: 9.7mm
